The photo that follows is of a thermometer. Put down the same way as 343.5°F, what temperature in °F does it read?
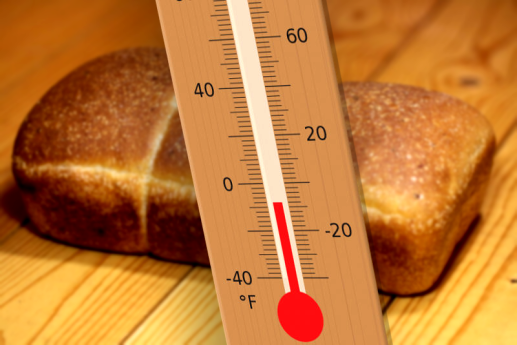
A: -8°F
